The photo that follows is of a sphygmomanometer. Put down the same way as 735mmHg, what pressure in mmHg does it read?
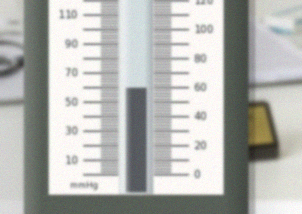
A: 60mmHg
